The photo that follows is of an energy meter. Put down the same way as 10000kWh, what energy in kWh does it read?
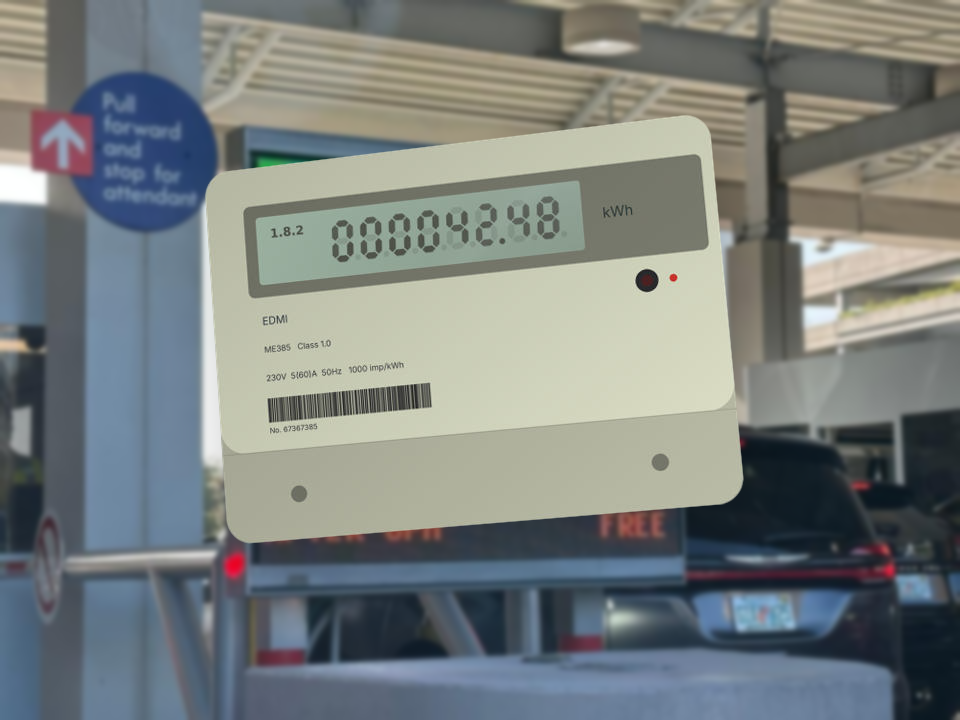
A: 42.48kWh
